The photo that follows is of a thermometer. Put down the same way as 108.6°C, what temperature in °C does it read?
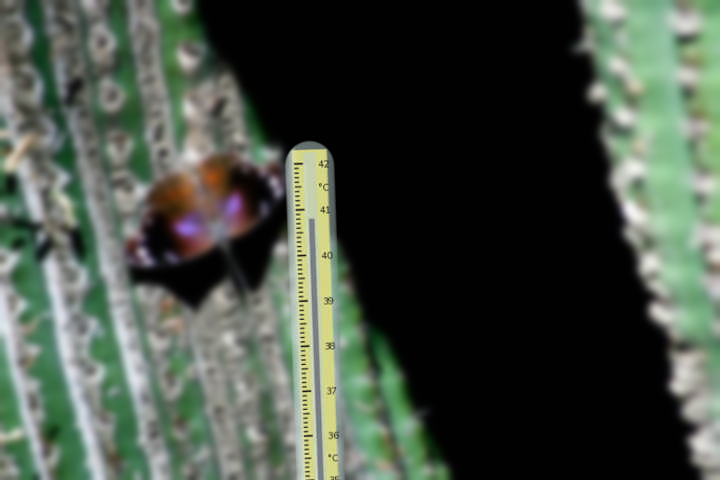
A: 40.8°C
